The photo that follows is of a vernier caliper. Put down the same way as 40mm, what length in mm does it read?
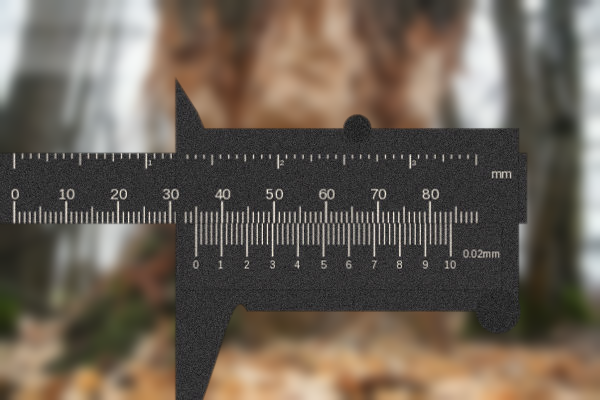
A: 35.0mm
